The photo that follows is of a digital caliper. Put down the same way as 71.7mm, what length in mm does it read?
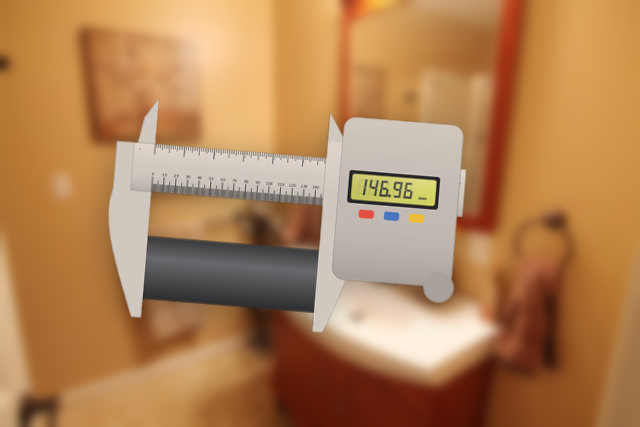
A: 146.96mm
